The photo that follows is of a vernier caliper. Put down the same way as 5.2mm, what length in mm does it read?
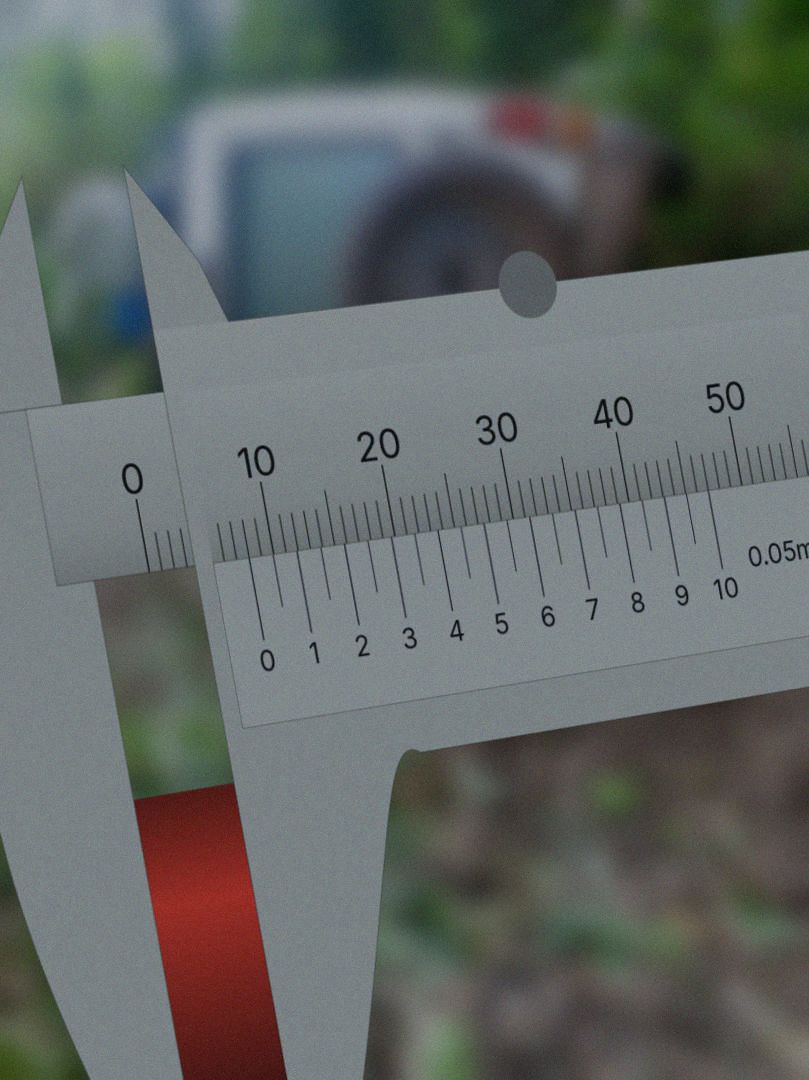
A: 8.0mm
